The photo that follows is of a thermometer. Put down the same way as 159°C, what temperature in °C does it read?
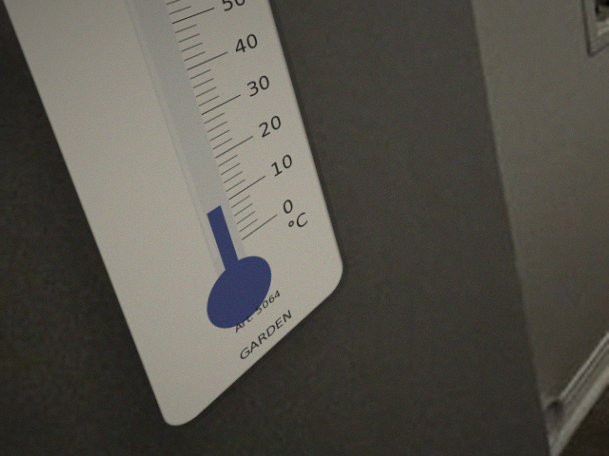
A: 10°C
